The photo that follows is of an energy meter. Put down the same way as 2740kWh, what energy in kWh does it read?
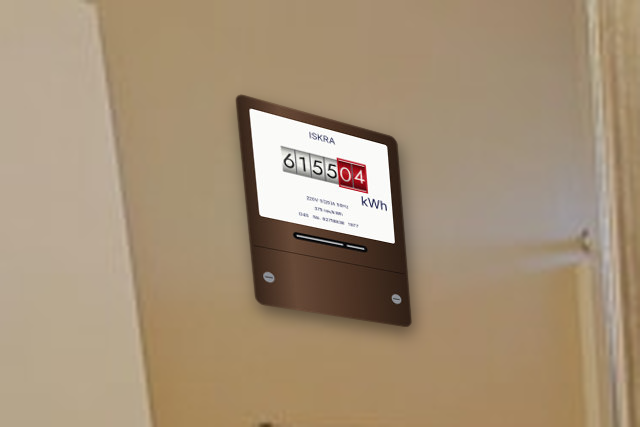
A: 6155.04kWh
